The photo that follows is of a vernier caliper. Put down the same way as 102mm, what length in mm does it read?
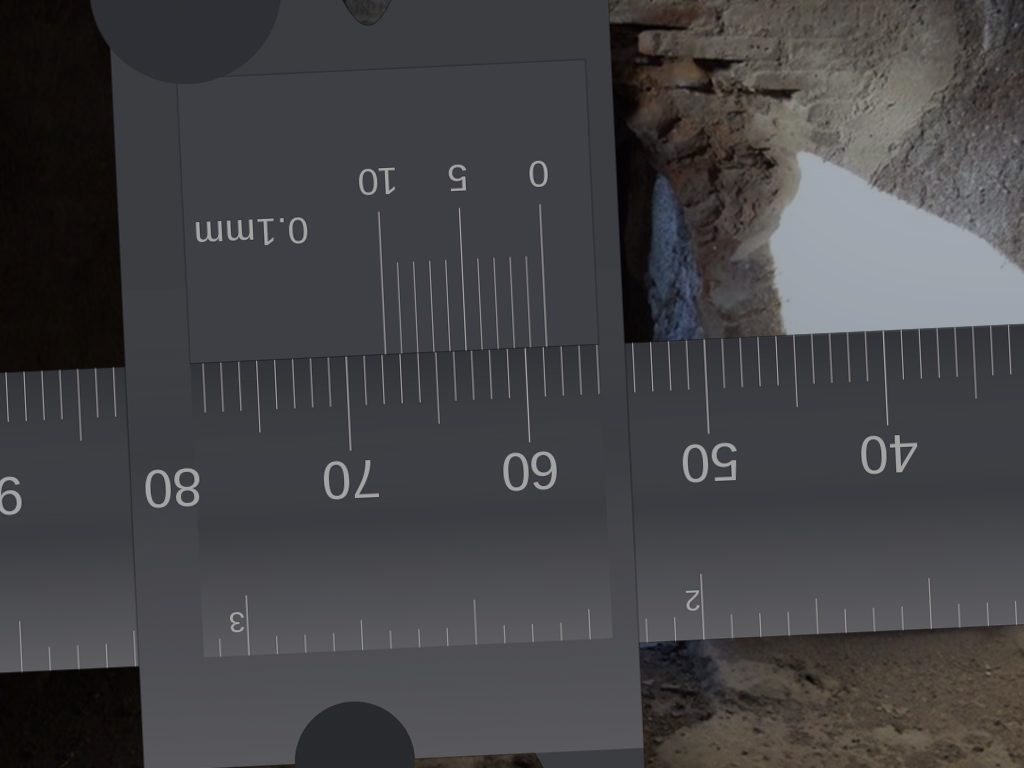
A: 58.8mm
